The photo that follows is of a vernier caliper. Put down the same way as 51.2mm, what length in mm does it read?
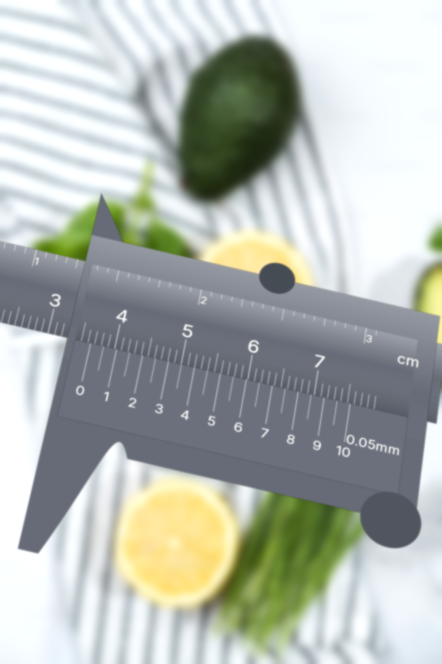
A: 36.4mm
